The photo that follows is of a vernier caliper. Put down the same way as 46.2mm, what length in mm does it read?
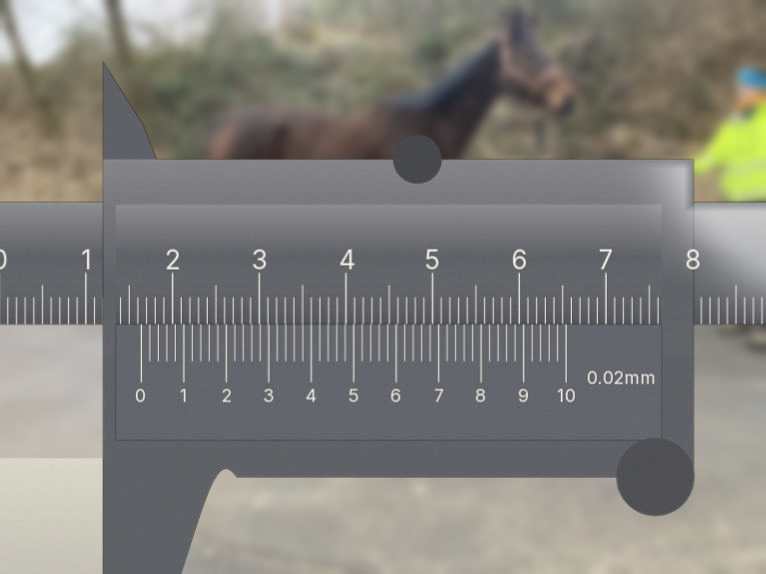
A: 16.4mm
